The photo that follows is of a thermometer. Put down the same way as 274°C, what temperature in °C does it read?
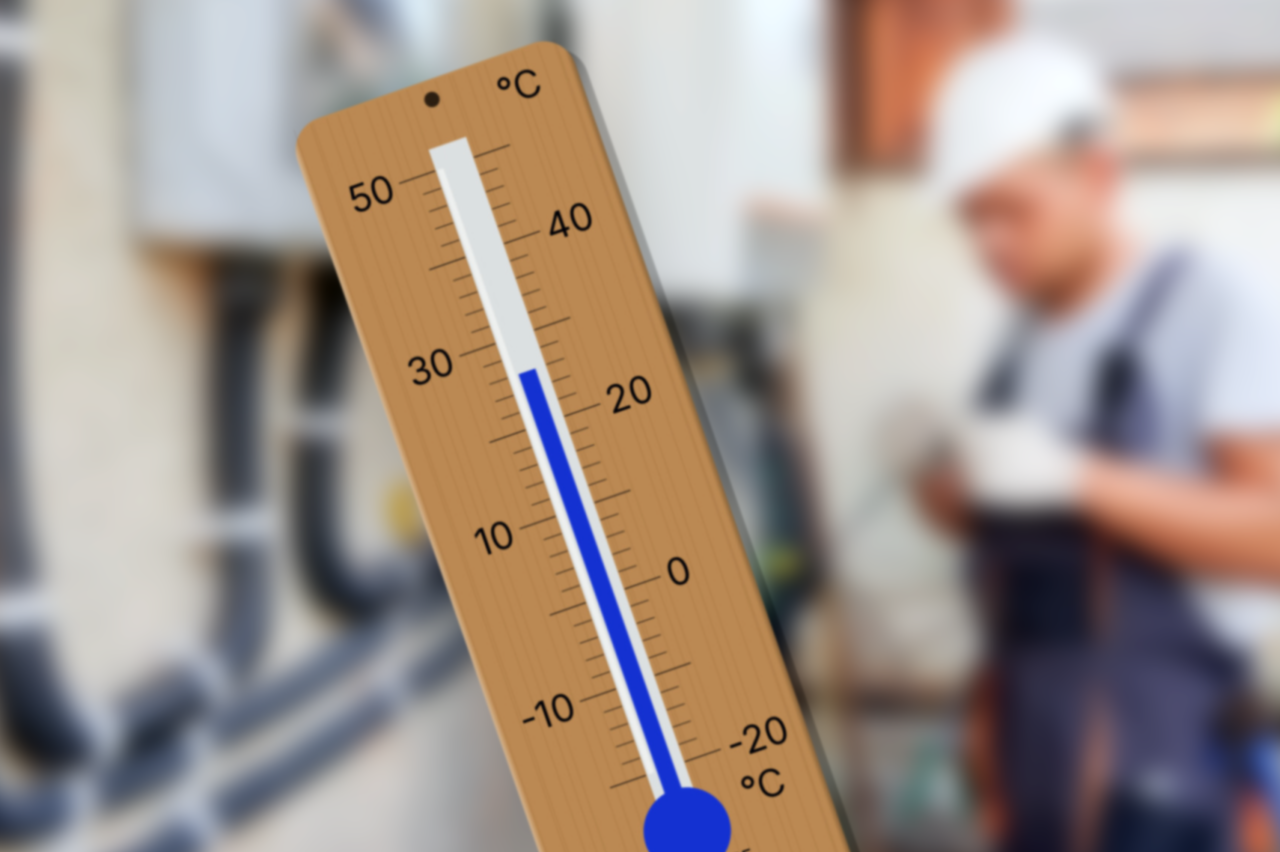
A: 26°C
